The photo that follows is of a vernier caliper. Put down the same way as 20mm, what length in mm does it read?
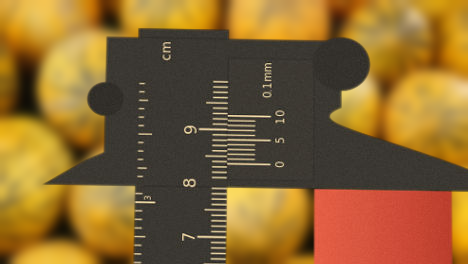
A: 83.6mm
